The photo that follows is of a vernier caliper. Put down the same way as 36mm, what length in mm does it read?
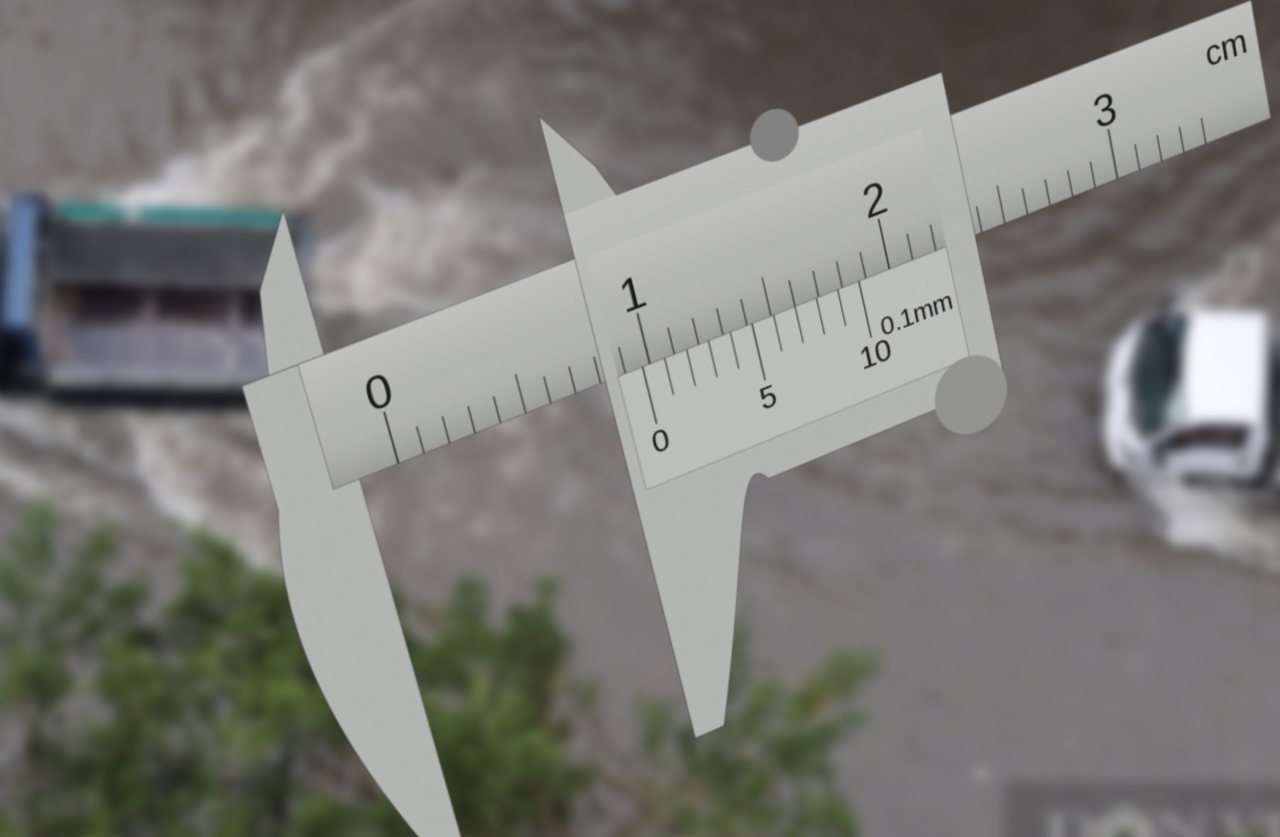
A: 9.7mm
